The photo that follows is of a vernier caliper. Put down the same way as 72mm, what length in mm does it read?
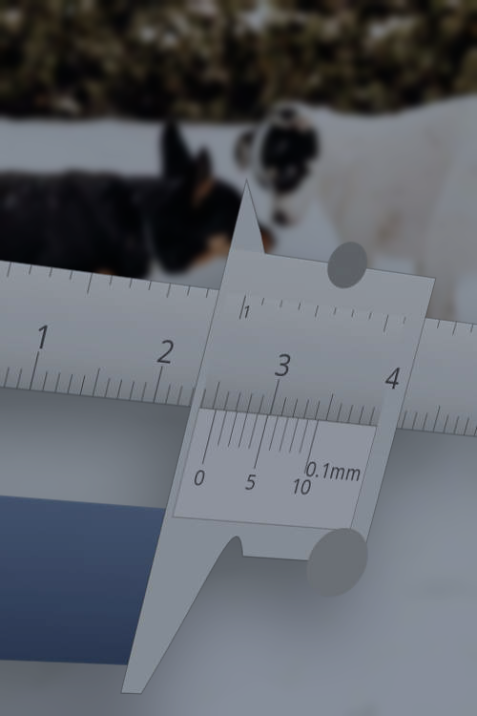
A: 25.3mm
